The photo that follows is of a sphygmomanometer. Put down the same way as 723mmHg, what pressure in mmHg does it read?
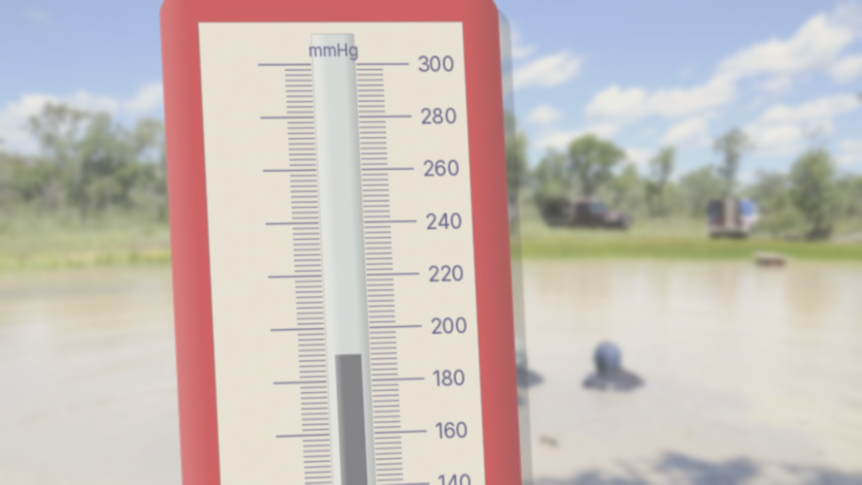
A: 190mmHg
